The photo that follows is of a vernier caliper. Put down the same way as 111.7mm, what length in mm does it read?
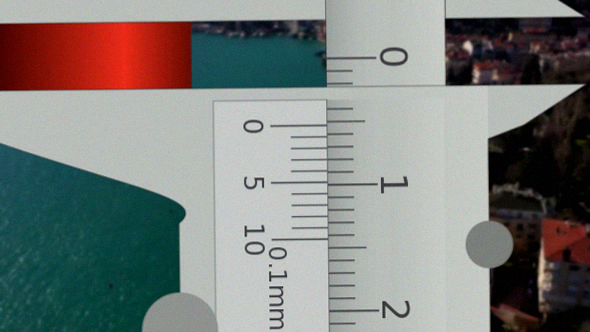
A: 5.3mm
